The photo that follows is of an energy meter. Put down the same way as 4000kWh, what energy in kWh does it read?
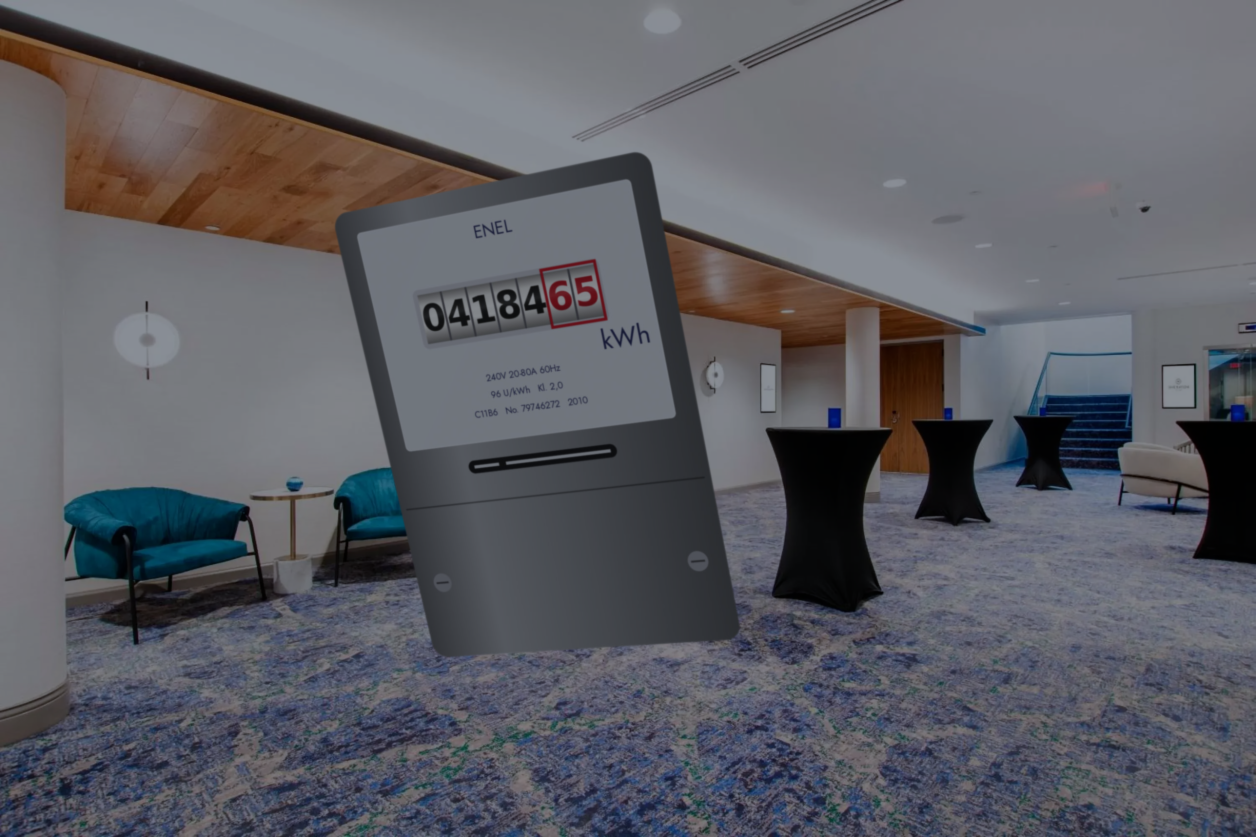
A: 4184.65kWh
